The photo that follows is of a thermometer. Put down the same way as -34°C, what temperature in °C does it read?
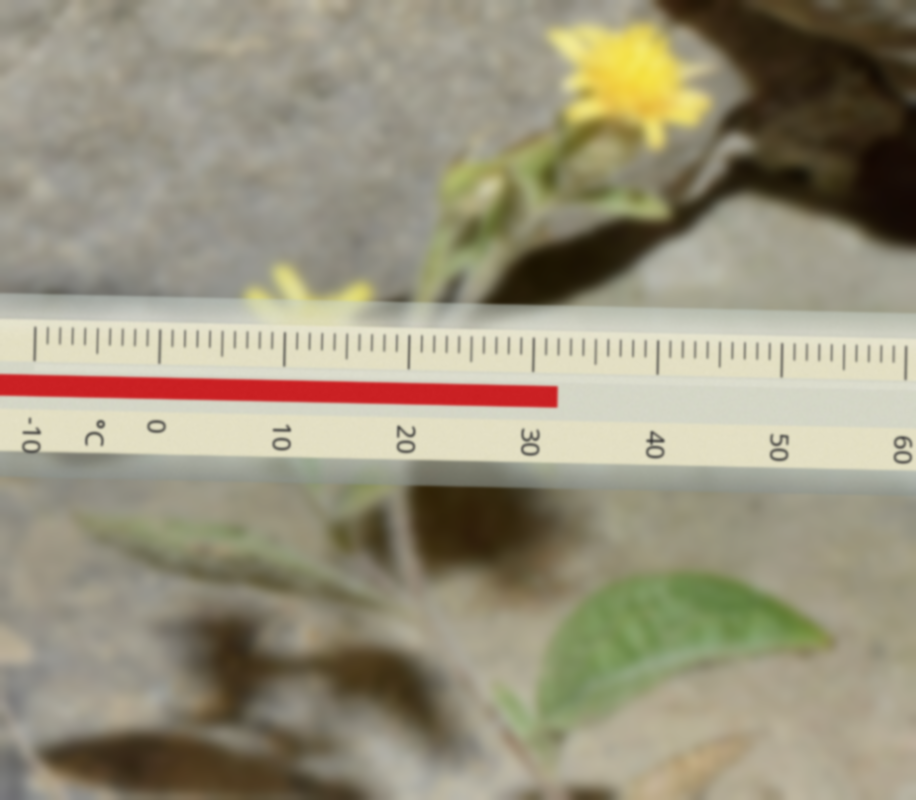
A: 32°C
